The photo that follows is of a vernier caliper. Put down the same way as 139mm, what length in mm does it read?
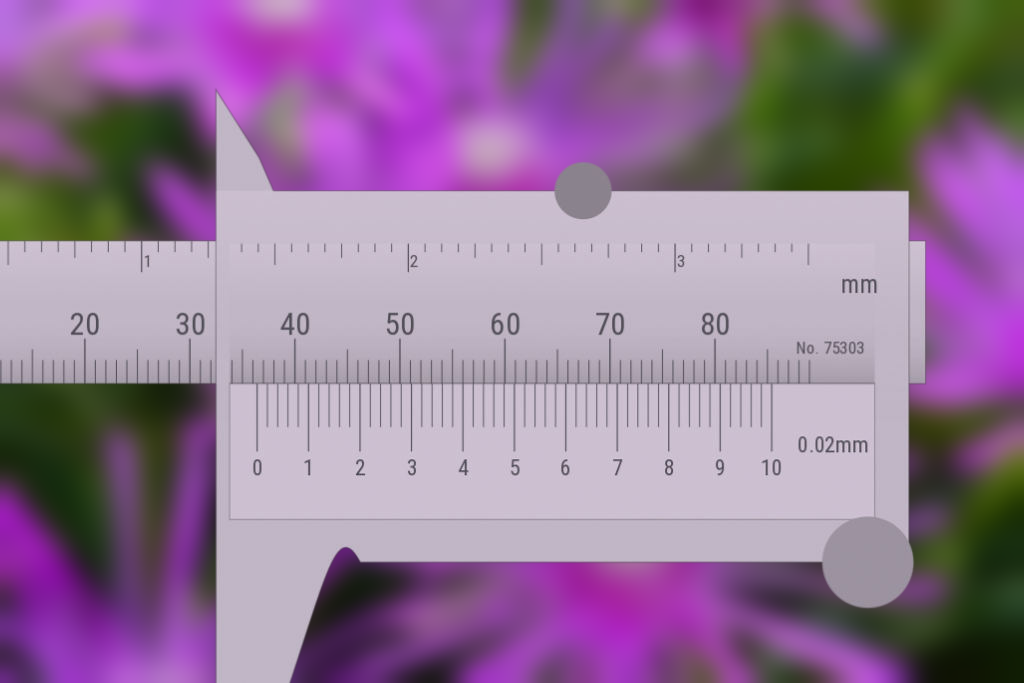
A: 36.4mm
